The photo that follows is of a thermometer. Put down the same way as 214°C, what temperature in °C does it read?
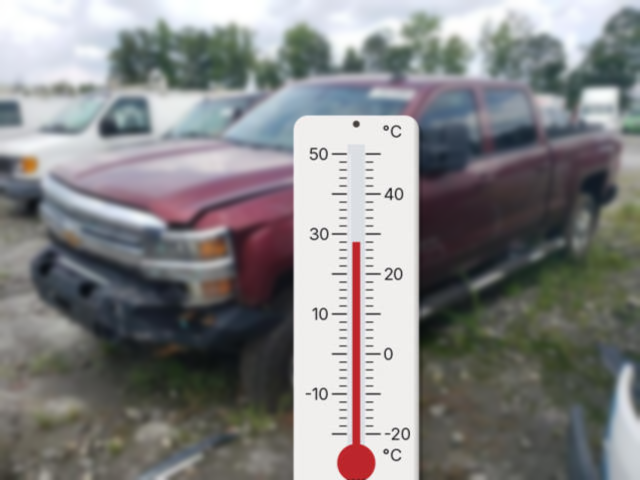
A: 28°C
